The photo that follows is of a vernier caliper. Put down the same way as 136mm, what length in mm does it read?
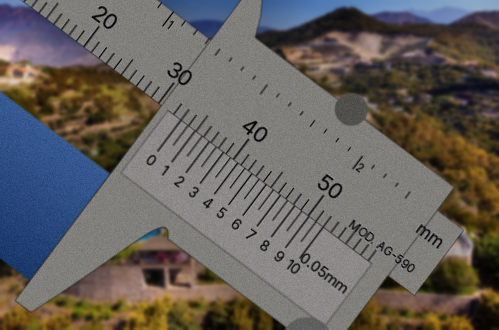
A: 33.0mm
